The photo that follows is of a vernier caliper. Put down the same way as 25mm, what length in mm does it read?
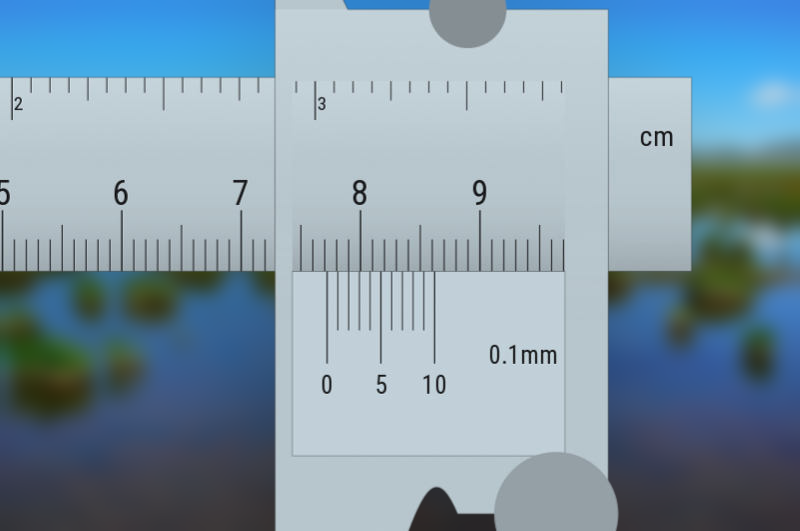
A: 77.2mm
